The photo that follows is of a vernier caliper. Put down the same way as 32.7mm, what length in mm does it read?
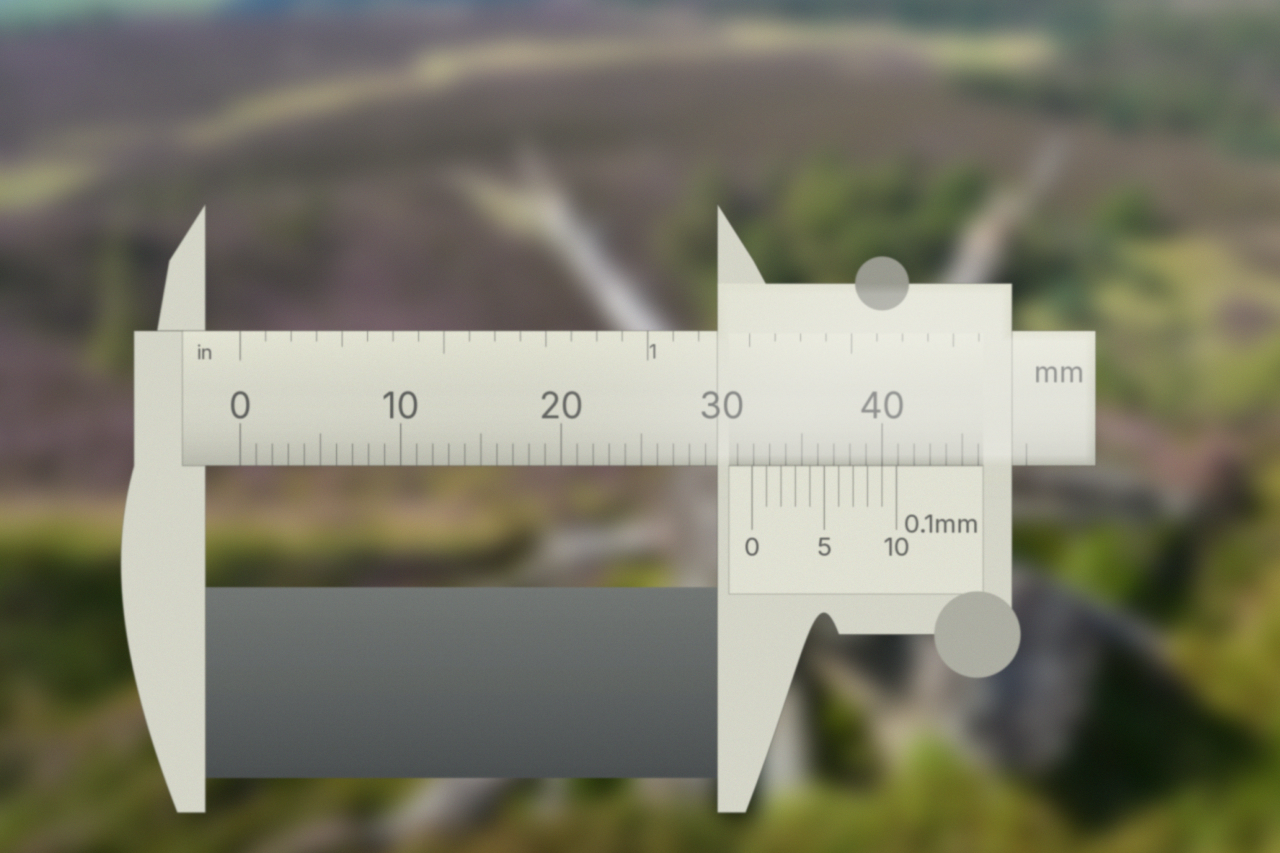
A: 31.9mm
